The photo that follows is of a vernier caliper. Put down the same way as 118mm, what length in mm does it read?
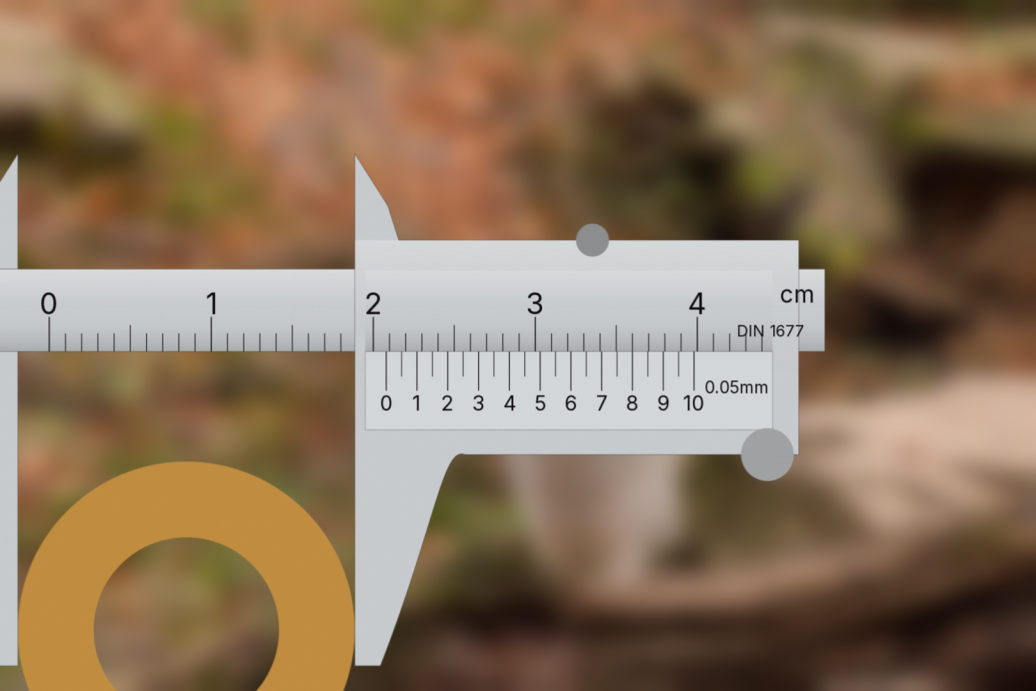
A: 20.8mm
